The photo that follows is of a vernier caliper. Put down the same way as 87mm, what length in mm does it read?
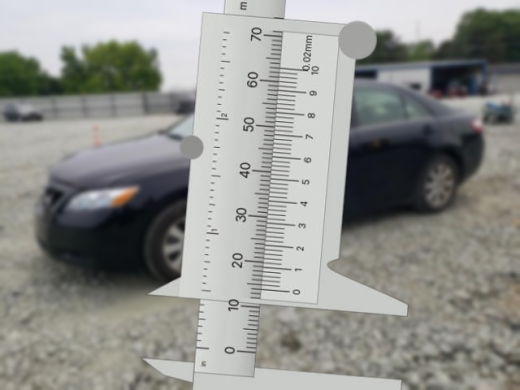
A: 14.0mm
